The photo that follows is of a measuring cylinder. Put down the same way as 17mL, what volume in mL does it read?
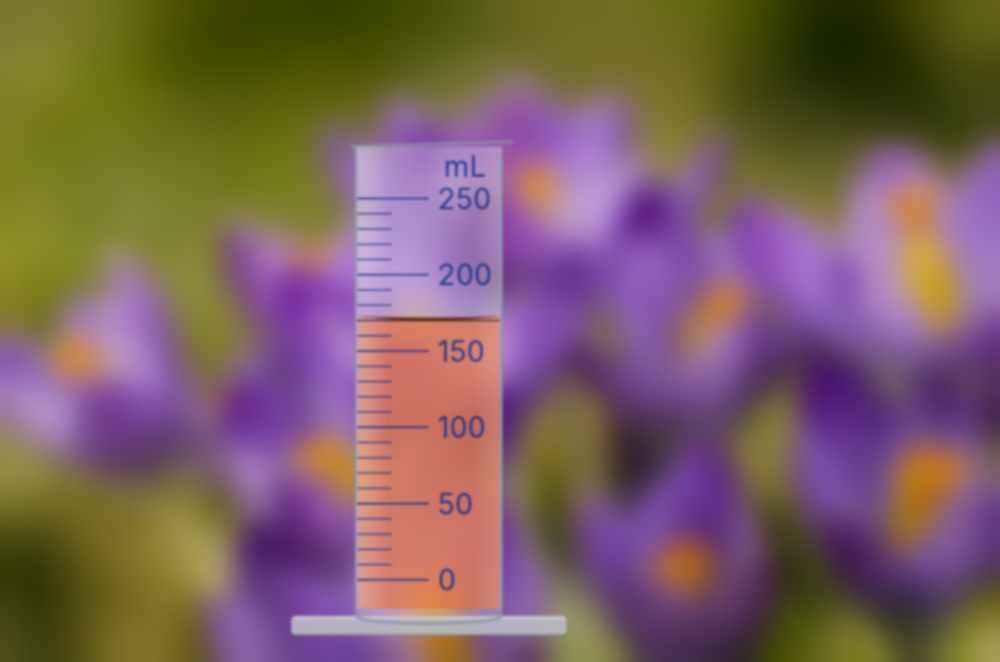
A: 170mL
